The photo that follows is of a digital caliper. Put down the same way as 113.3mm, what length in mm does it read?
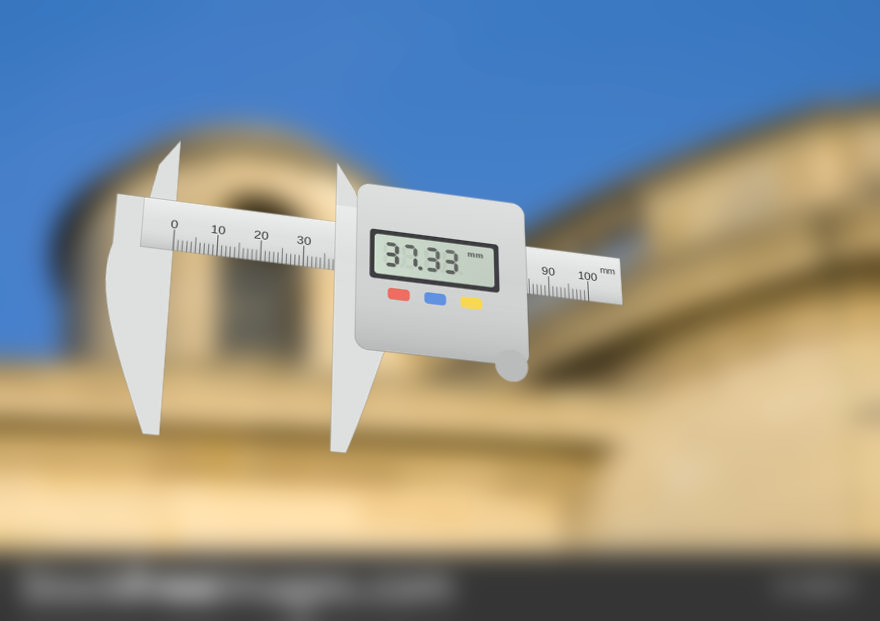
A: 37.33mm
